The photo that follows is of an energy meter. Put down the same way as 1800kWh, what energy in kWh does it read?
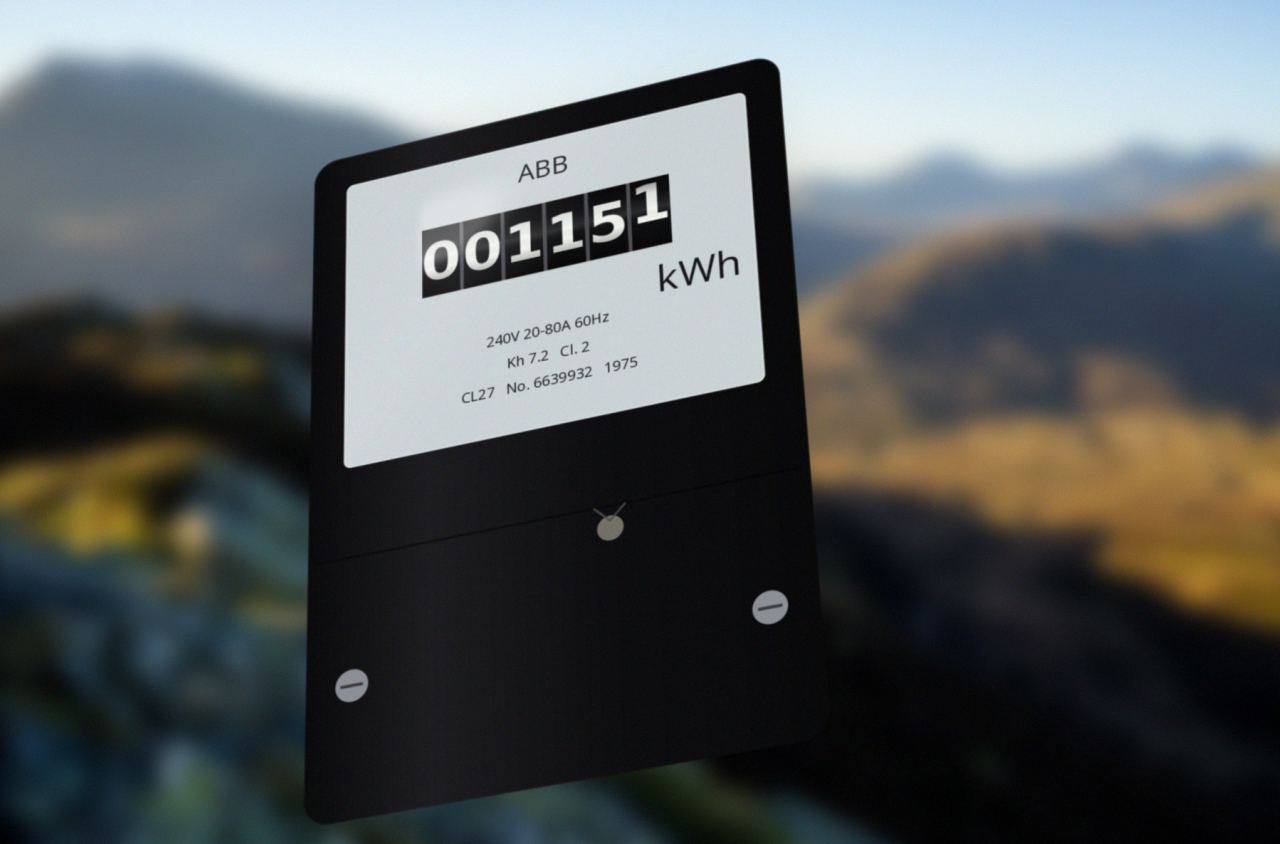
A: 1151kWh
